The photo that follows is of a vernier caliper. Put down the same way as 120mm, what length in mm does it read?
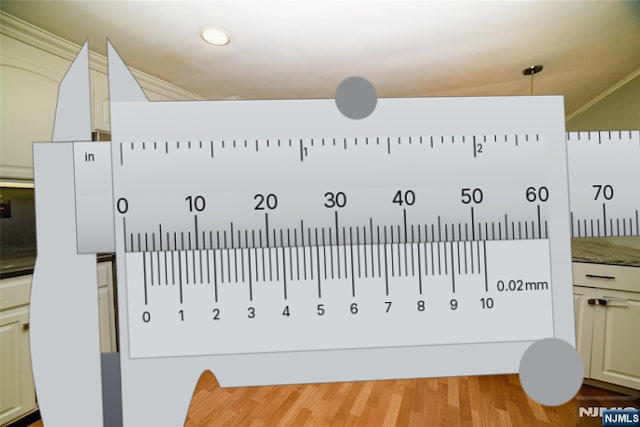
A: 2.6mm
